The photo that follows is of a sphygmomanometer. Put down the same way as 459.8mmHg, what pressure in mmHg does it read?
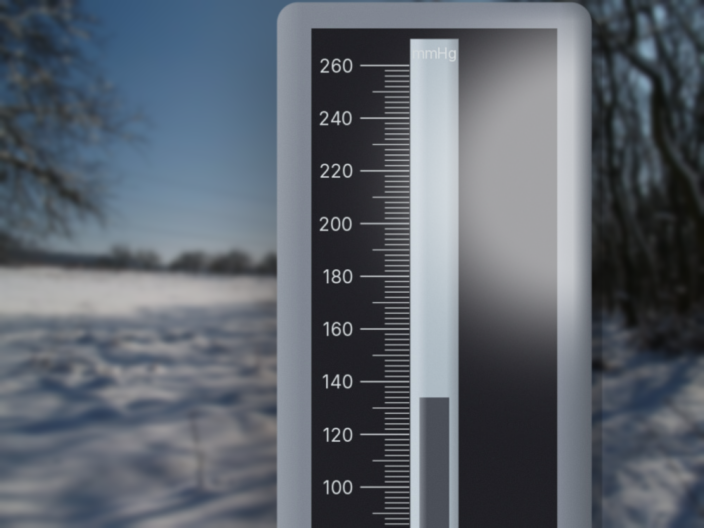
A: 134mmHg
